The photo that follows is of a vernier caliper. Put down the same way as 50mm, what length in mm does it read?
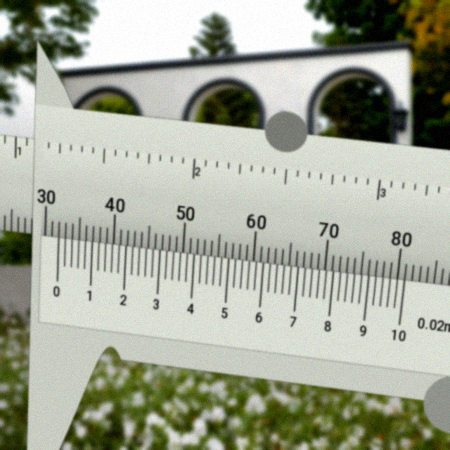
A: 32.0mm
